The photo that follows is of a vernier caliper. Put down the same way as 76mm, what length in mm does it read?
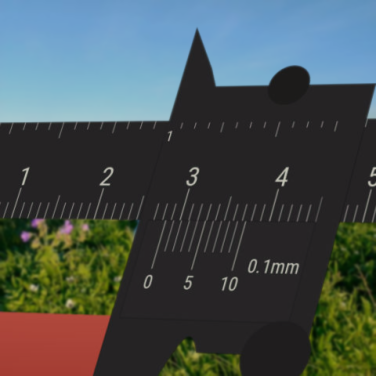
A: 28.4mm
